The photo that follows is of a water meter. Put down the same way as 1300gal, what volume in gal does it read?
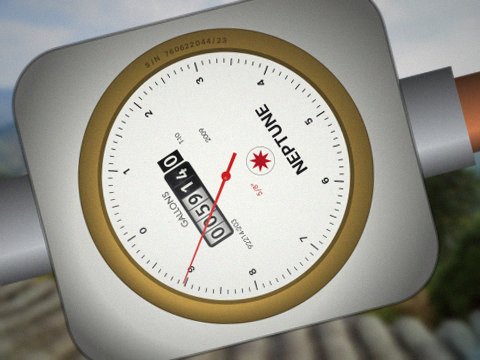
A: 59139.0gal
